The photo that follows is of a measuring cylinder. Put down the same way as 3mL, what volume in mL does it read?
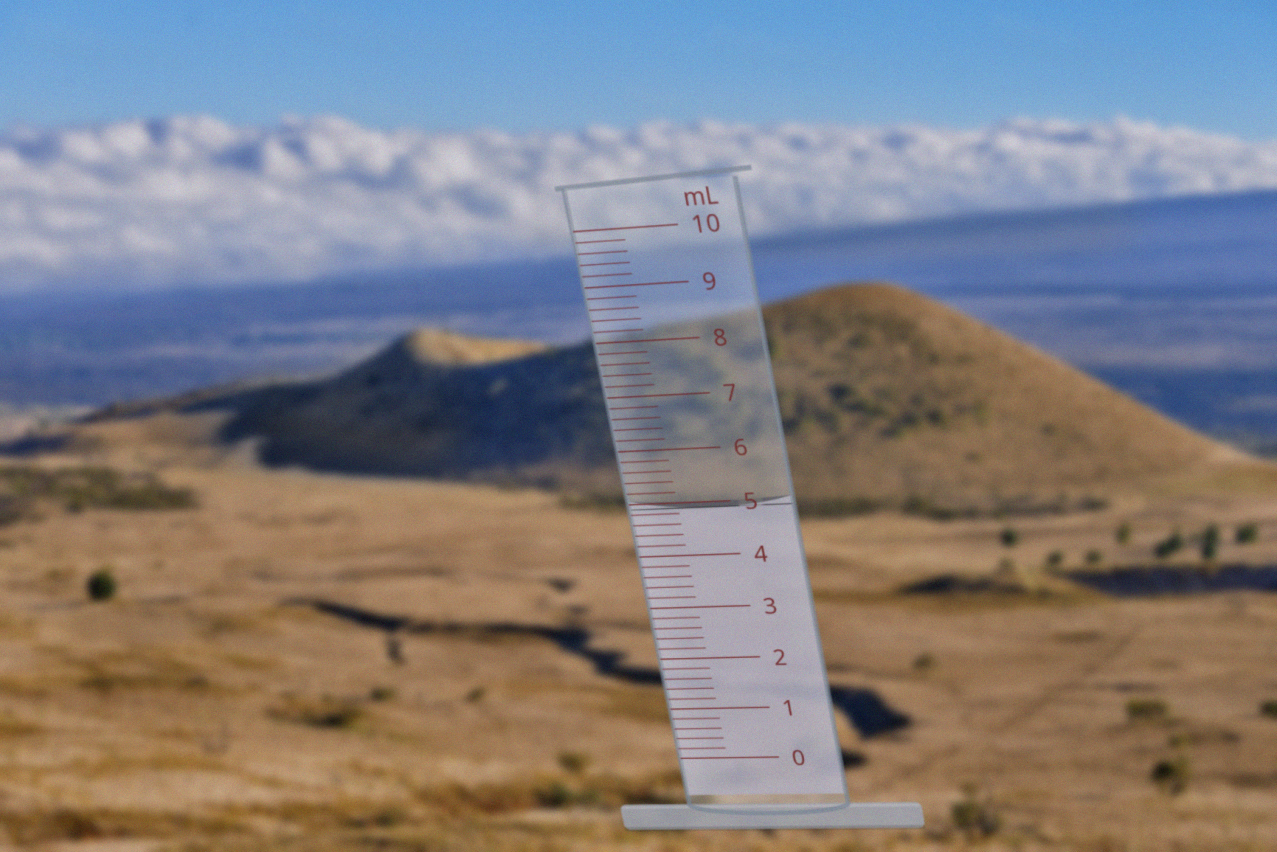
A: 4.9mL
